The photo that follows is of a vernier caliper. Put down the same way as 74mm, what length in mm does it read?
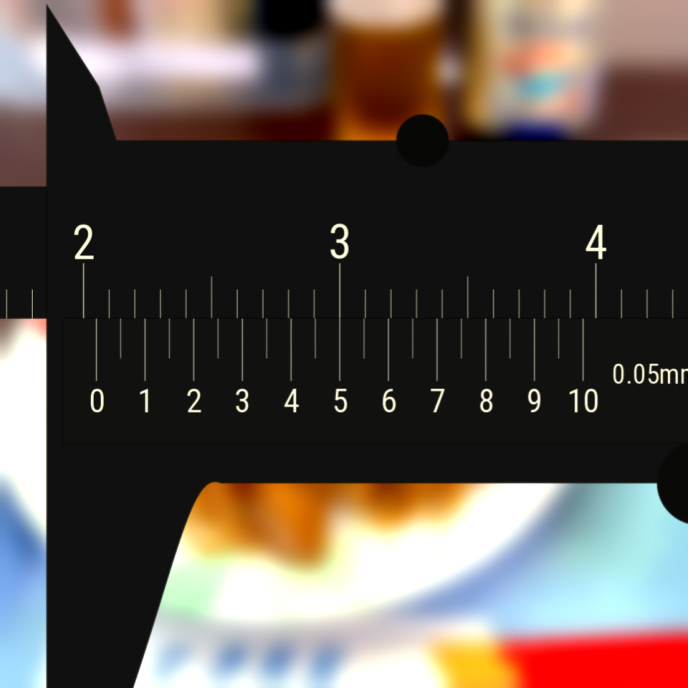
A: 20.50mm
